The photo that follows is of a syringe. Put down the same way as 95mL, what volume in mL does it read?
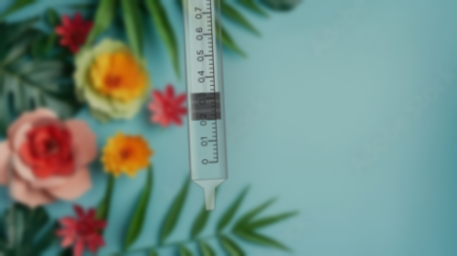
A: 0.2mL
